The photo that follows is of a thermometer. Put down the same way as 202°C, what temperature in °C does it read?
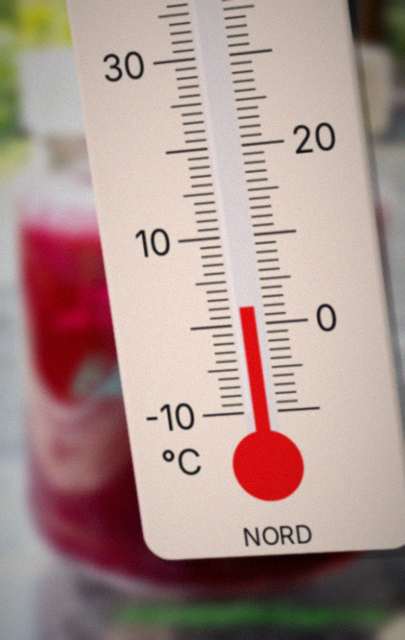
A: 2°C
